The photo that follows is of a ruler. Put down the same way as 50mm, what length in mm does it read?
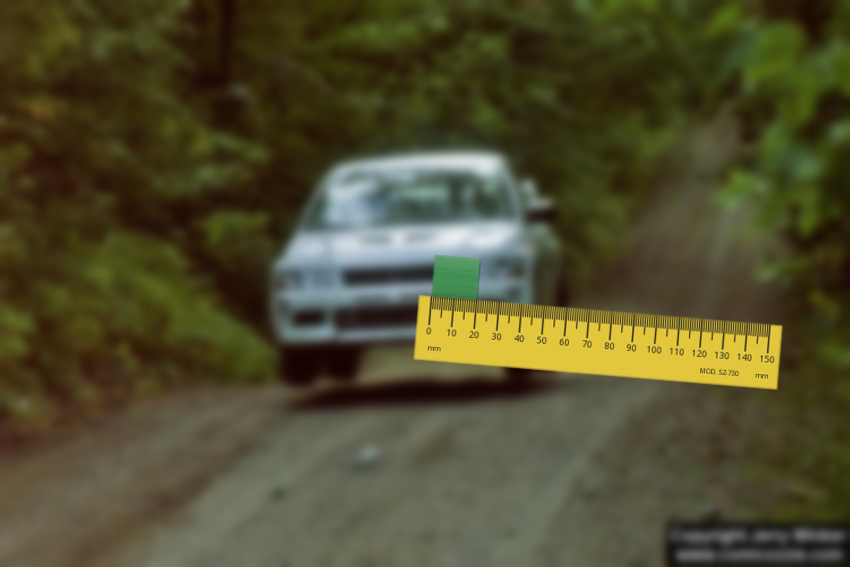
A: 20mm
